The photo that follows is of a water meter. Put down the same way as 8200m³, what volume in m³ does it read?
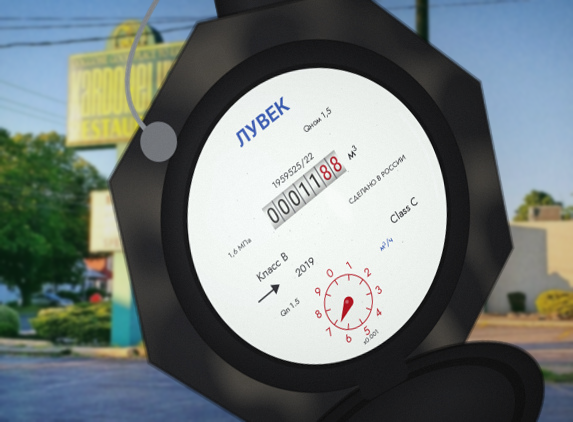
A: 11.886m³
